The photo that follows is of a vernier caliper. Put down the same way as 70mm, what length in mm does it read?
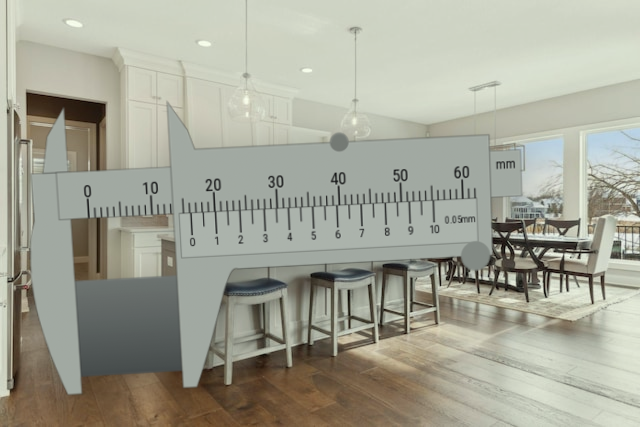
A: 16.2mm
